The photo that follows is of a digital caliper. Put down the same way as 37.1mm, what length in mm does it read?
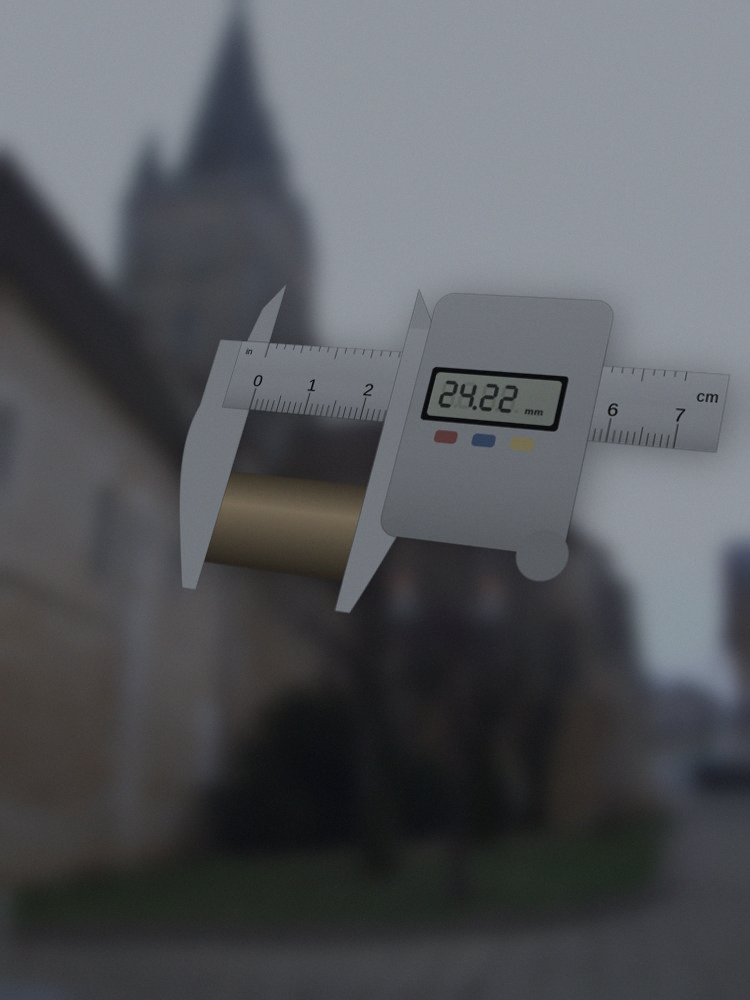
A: 24.22mm
